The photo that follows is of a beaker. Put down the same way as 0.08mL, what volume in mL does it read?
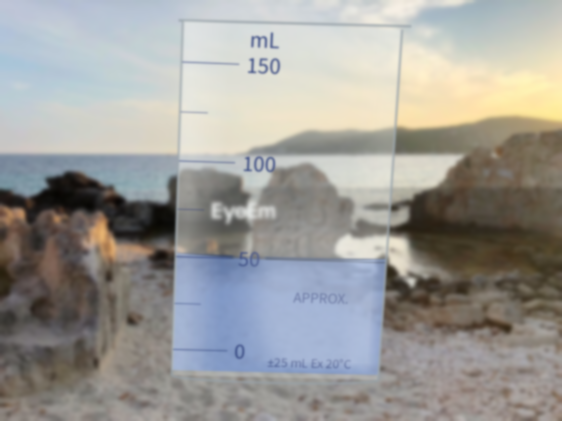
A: 50mL
